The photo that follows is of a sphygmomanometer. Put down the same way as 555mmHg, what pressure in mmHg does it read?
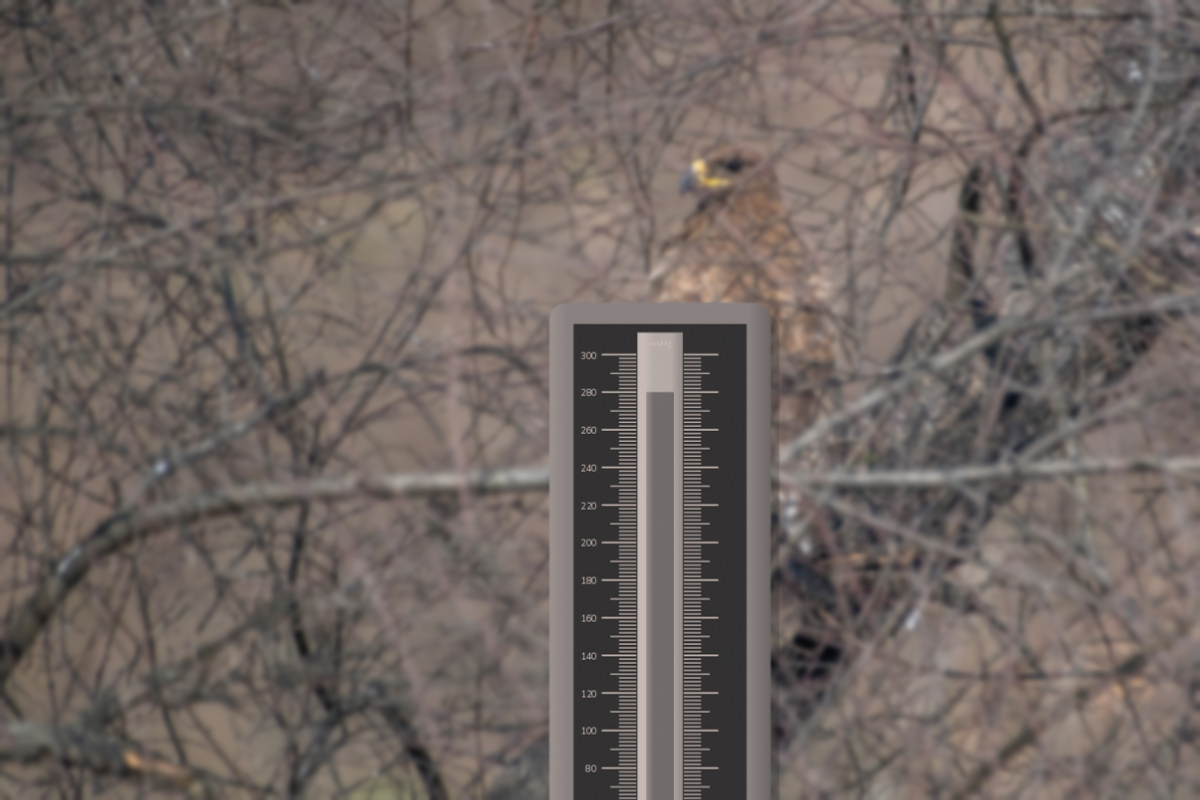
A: 280mmHg
